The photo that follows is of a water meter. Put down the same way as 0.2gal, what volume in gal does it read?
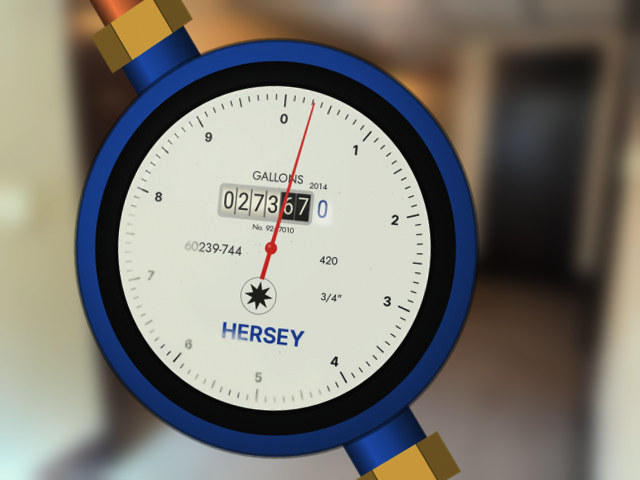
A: 273670.3gal
